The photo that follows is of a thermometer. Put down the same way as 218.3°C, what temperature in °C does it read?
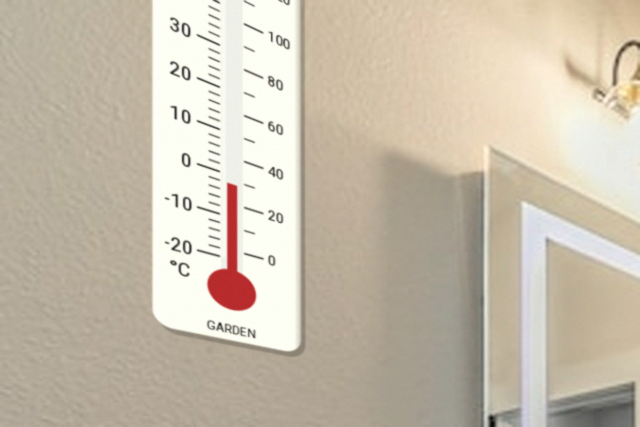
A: -2°C
